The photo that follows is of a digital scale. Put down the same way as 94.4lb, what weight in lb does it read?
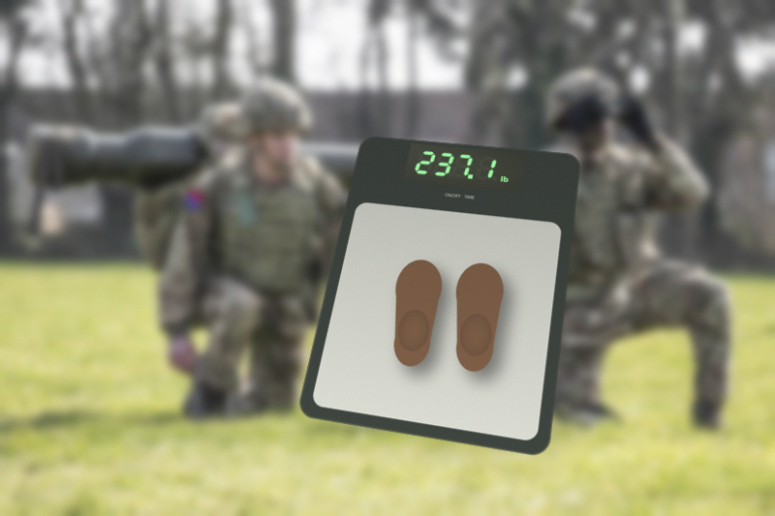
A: 237.1lb
